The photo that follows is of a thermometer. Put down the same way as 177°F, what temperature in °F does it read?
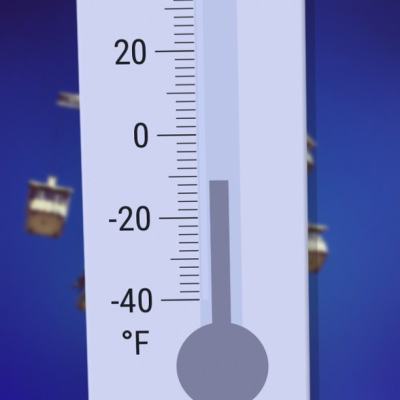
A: -11°F
